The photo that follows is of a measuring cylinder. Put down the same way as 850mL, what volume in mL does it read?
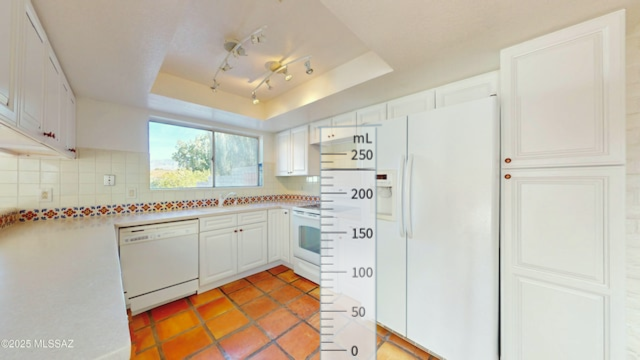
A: 230mL
